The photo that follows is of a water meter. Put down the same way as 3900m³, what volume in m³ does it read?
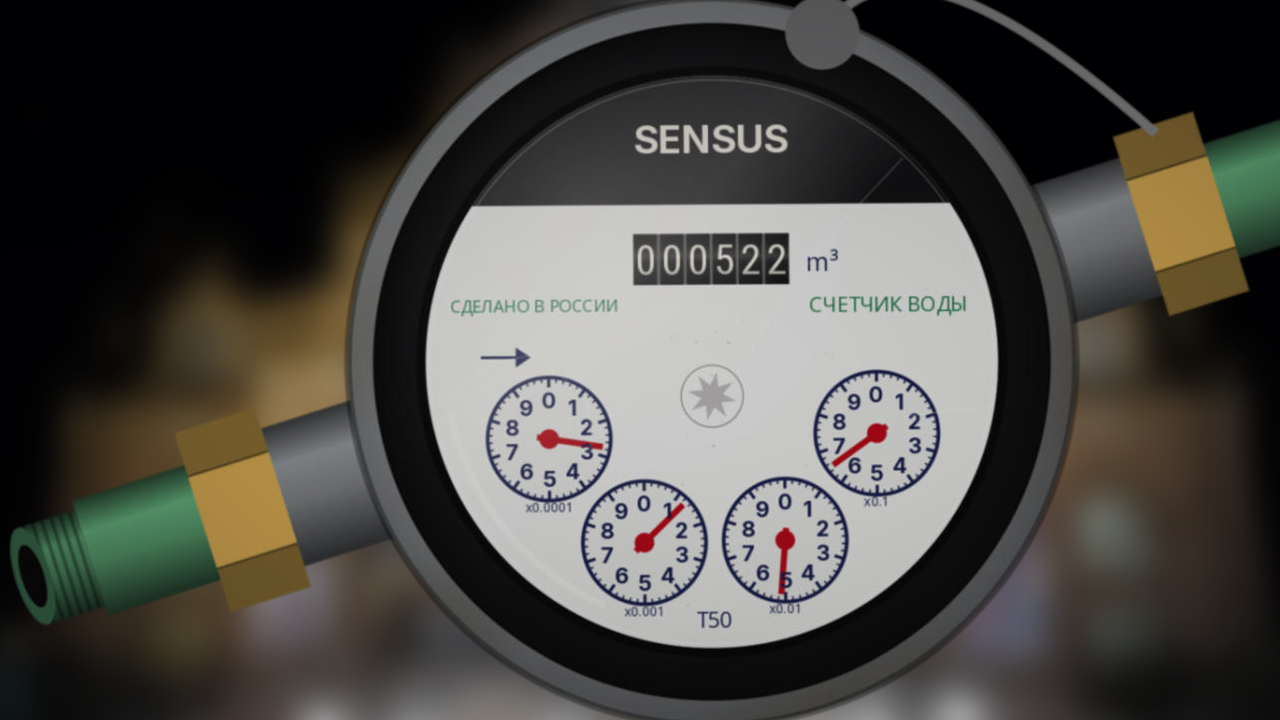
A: 522.6512m³
